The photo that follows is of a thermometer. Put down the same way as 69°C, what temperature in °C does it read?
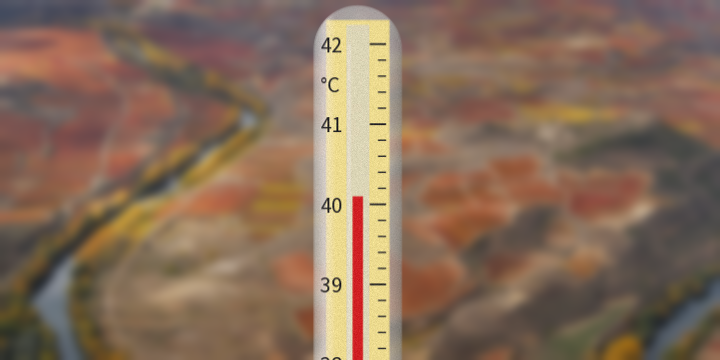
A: 40.1°C
